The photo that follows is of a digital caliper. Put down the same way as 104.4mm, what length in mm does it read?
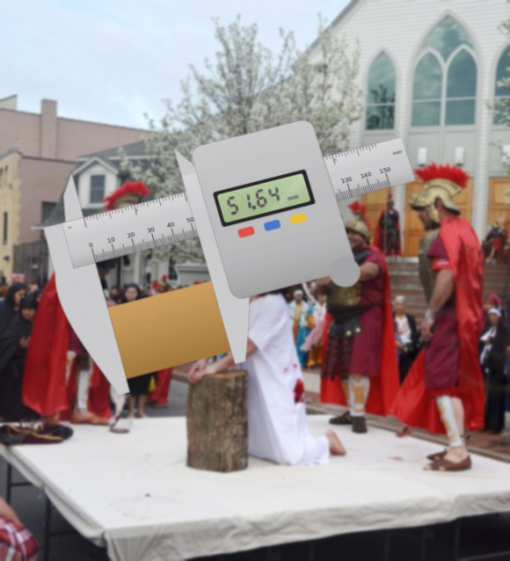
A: 51.64mm
